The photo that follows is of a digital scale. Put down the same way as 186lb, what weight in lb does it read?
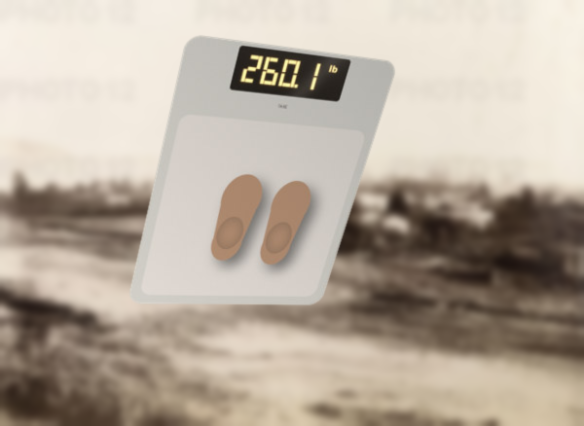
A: 260.1lb
